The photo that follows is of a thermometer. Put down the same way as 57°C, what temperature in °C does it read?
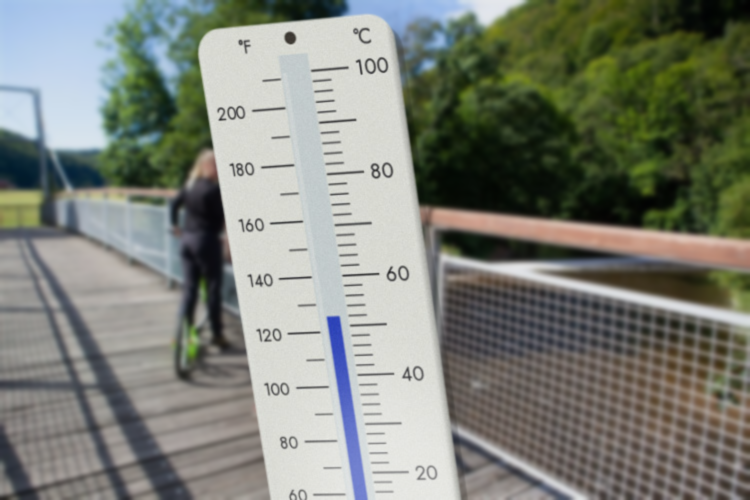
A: 52°C
